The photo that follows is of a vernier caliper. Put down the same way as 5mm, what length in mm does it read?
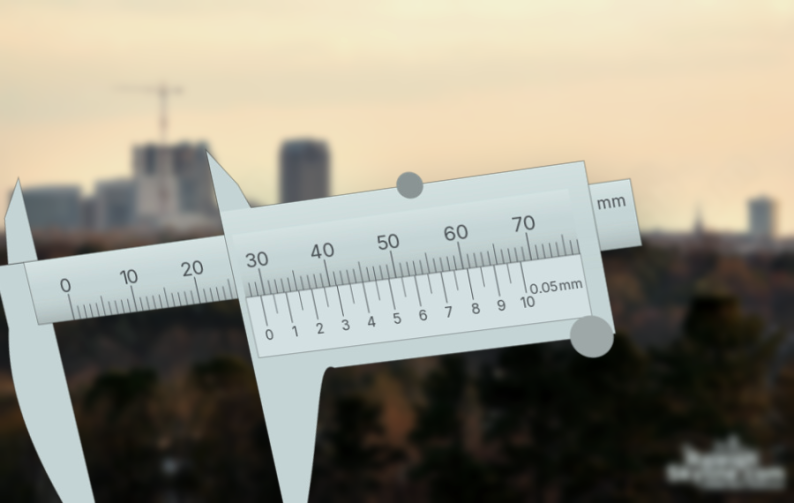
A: 29.4mm
